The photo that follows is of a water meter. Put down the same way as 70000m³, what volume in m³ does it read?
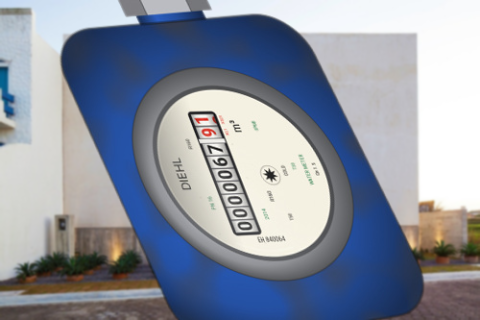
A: 67.91m³
